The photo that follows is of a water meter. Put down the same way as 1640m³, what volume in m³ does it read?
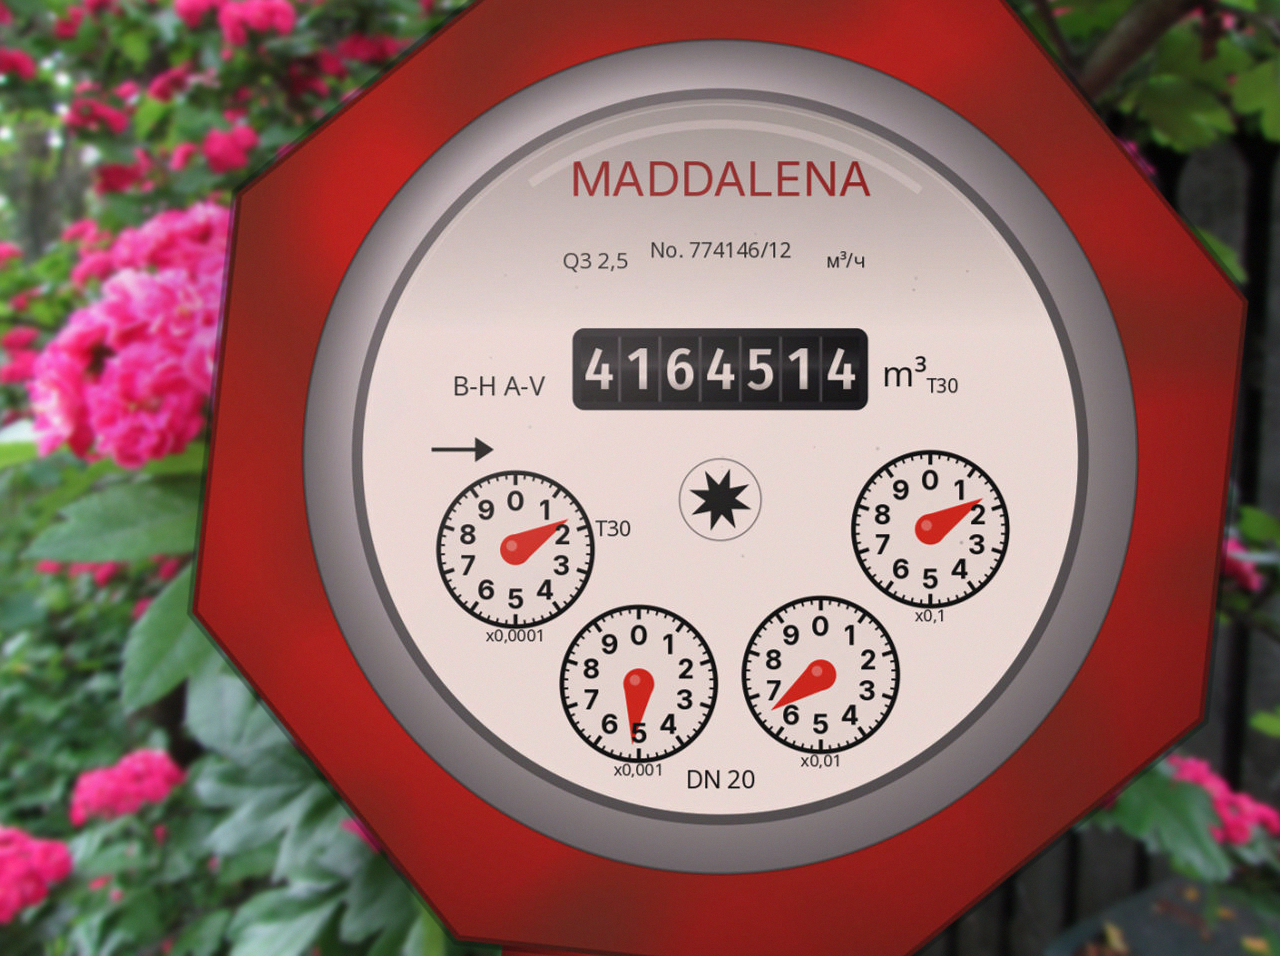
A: 4164514.1651m³
